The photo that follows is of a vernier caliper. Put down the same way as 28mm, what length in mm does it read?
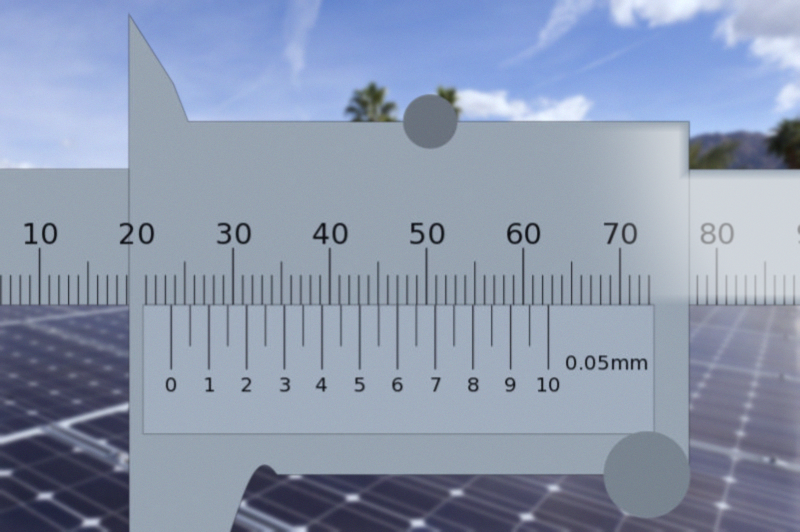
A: 23.6mm
